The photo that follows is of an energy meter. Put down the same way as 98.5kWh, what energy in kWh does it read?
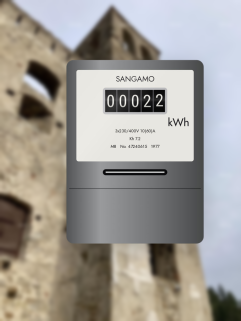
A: 22kWh
